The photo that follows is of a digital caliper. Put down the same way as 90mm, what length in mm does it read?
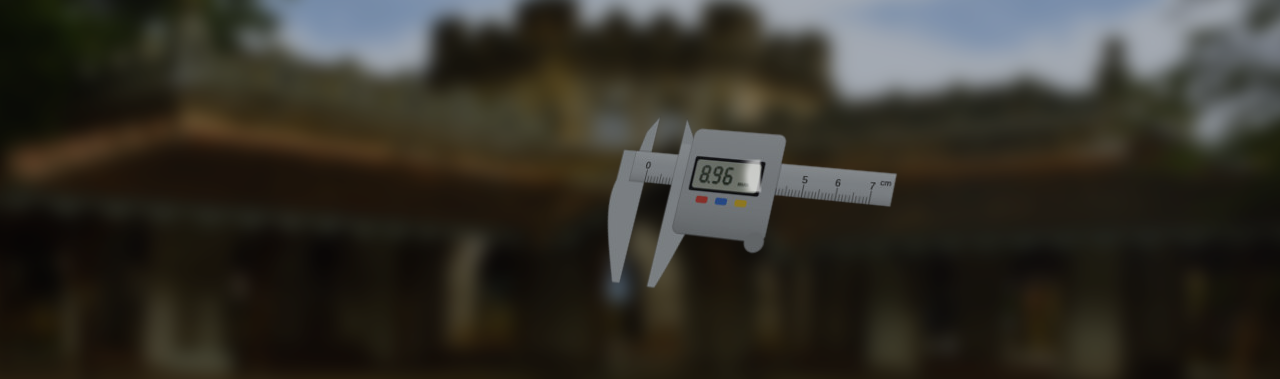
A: 8.96mm
